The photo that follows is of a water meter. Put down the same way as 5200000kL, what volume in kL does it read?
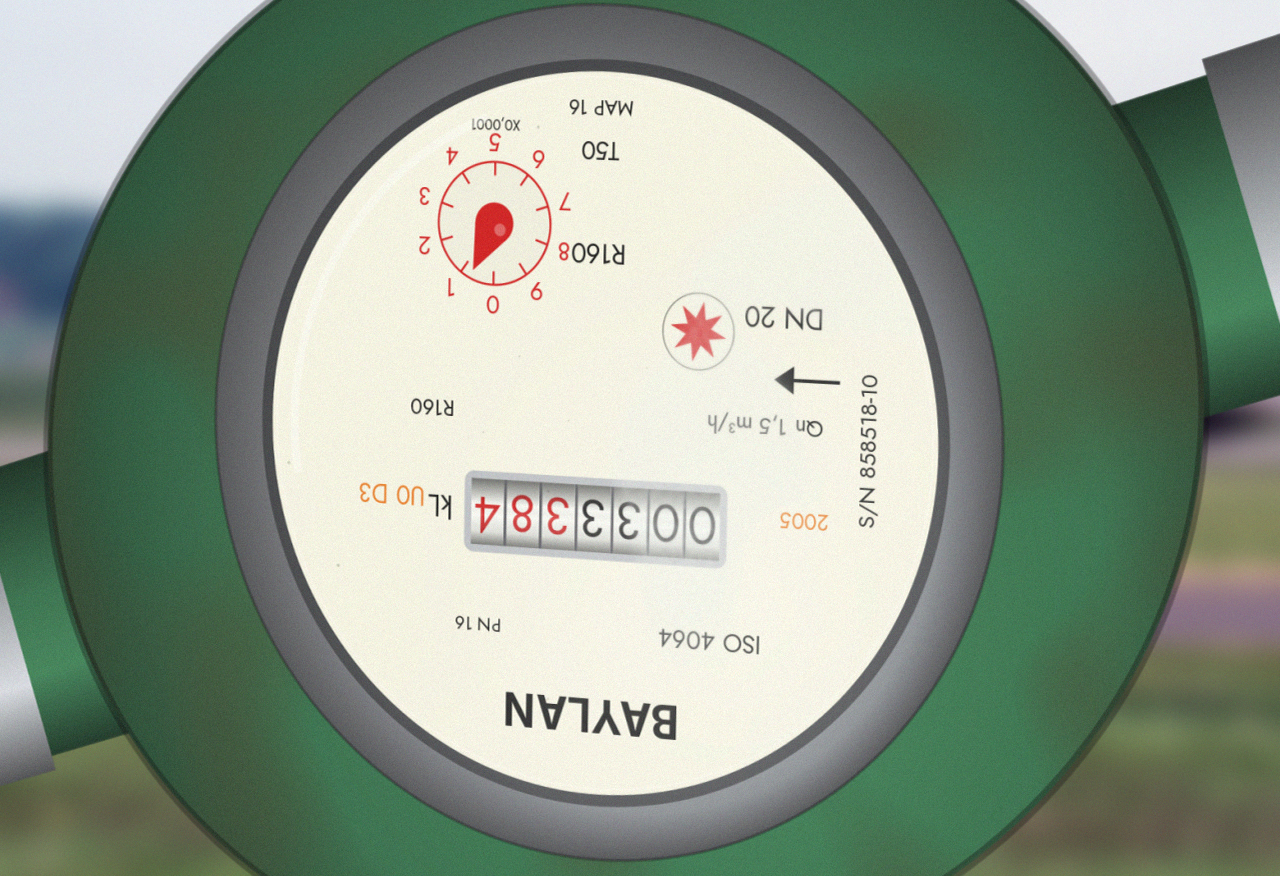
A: 33.3840kL
